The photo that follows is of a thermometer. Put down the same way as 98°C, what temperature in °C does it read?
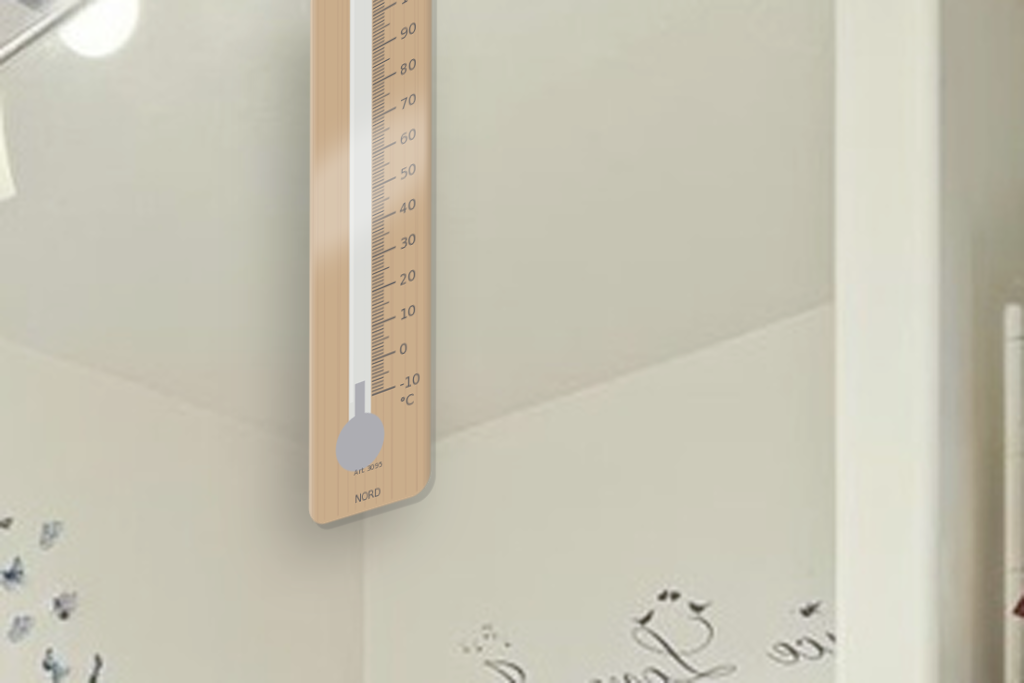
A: -5°C
